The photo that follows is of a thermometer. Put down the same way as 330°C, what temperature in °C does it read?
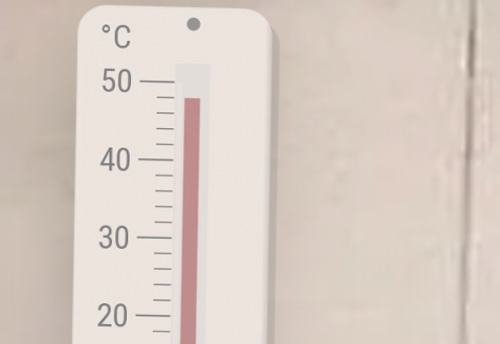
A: 48°C
